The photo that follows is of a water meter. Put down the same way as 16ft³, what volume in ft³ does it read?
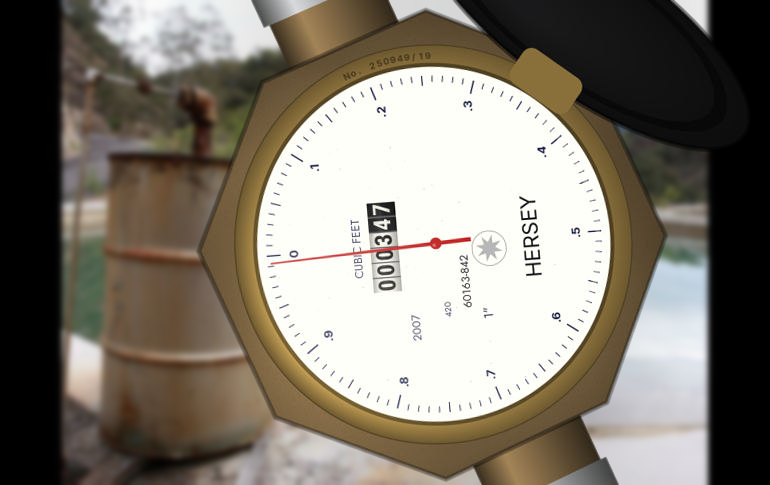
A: 346.99ft³
